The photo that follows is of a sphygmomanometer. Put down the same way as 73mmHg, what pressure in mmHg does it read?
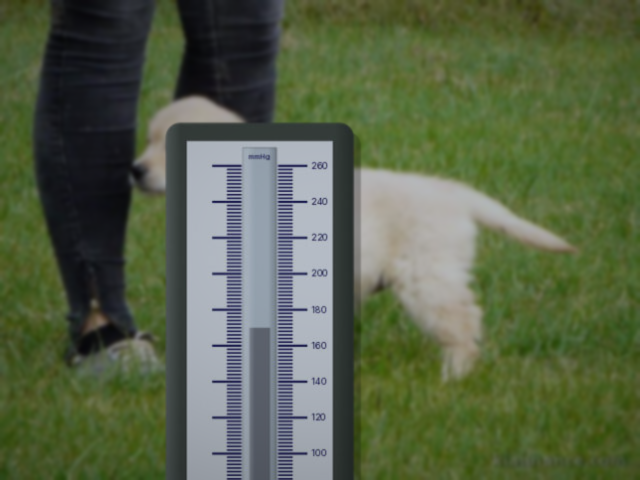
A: 170mmHg
